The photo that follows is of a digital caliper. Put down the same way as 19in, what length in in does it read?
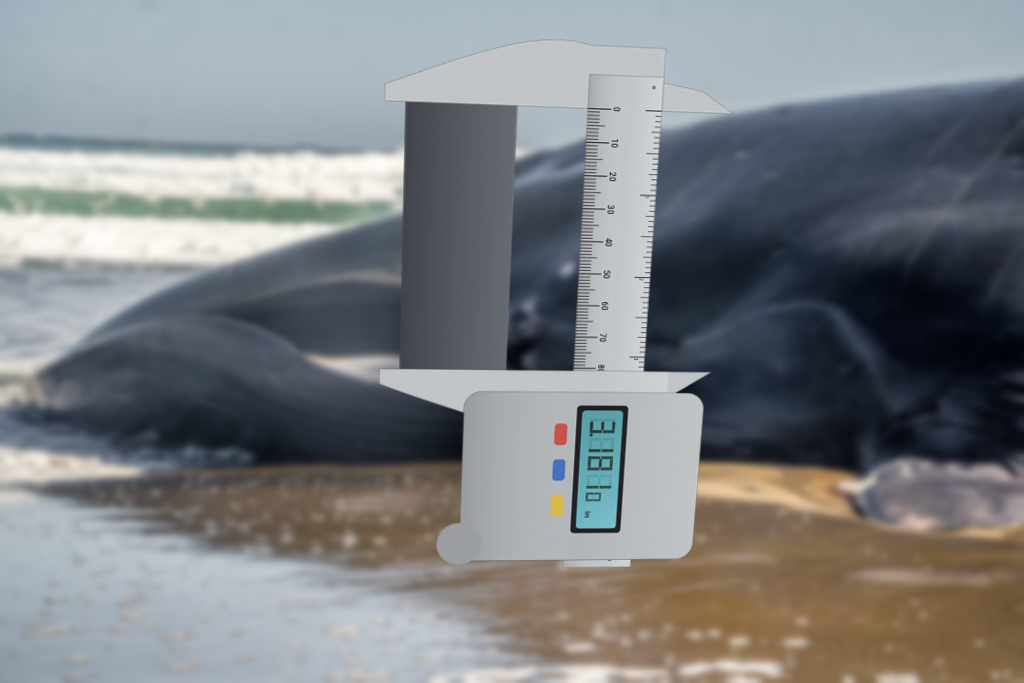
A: 3.1810in
